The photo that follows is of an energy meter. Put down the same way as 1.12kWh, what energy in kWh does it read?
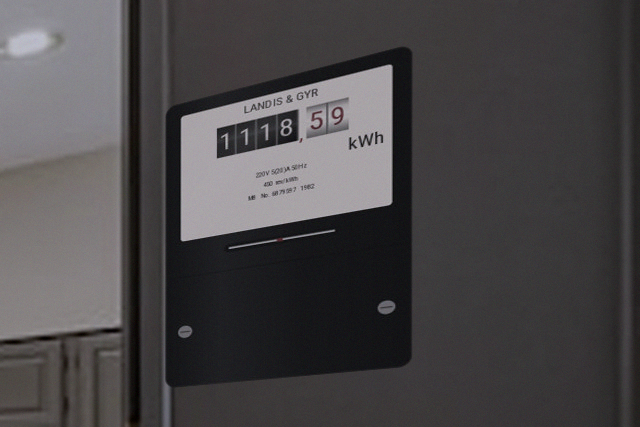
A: 1118.59kWh
